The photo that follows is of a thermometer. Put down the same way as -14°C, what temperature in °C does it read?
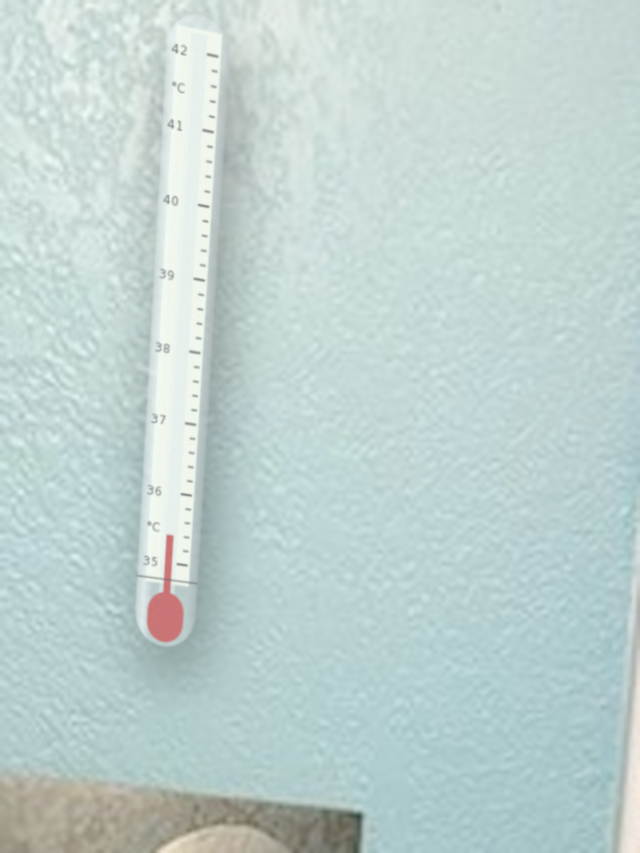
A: 35.4°C
